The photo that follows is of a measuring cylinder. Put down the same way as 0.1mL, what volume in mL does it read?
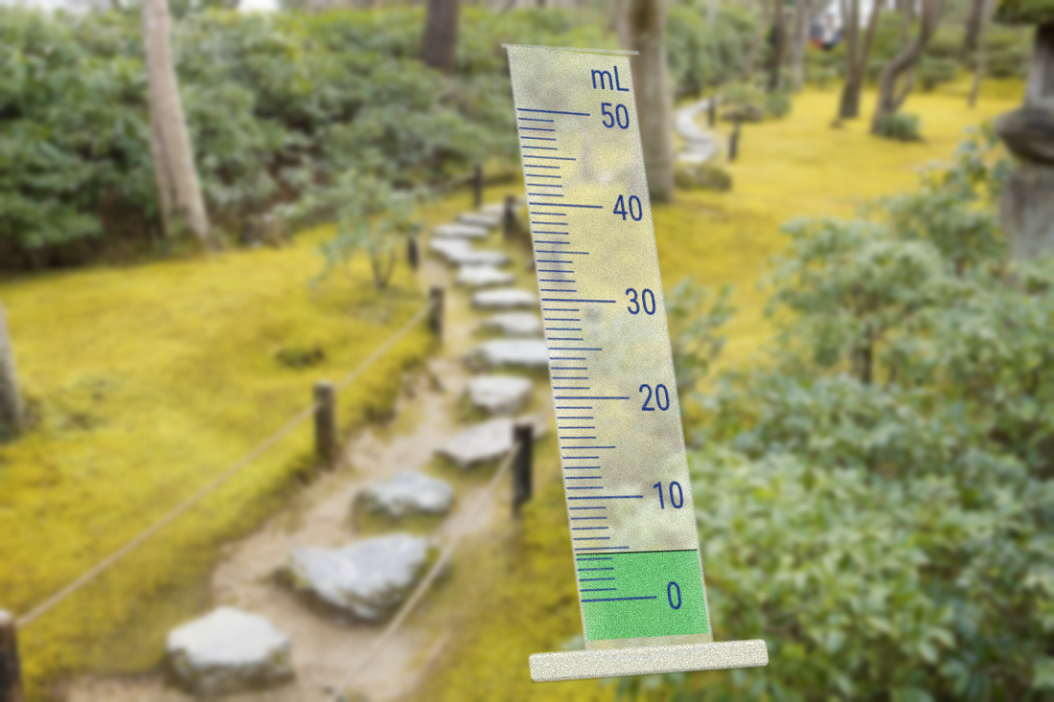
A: 4.5mL
